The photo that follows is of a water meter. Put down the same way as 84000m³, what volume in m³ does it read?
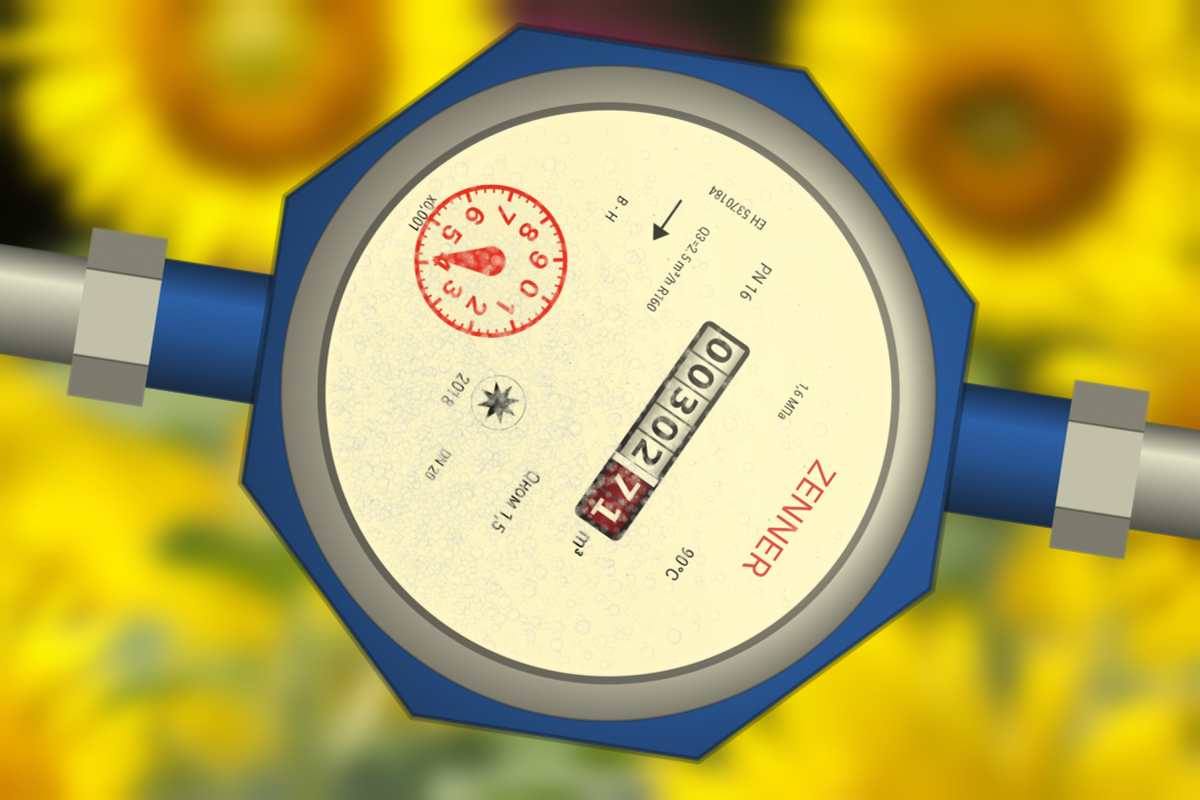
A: 302.714m³
